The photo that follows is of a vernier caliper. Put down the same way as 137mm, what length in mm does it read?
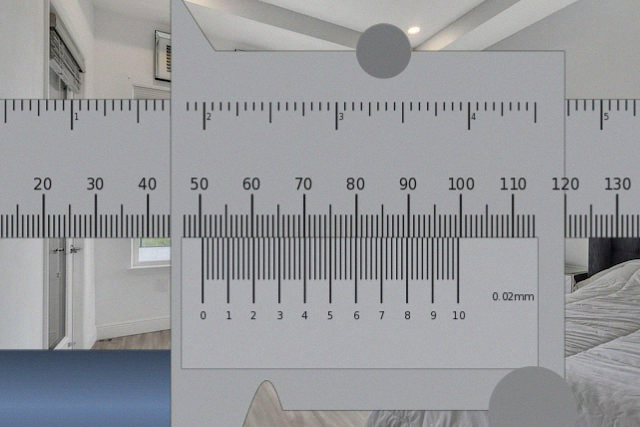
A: 50.5mm
